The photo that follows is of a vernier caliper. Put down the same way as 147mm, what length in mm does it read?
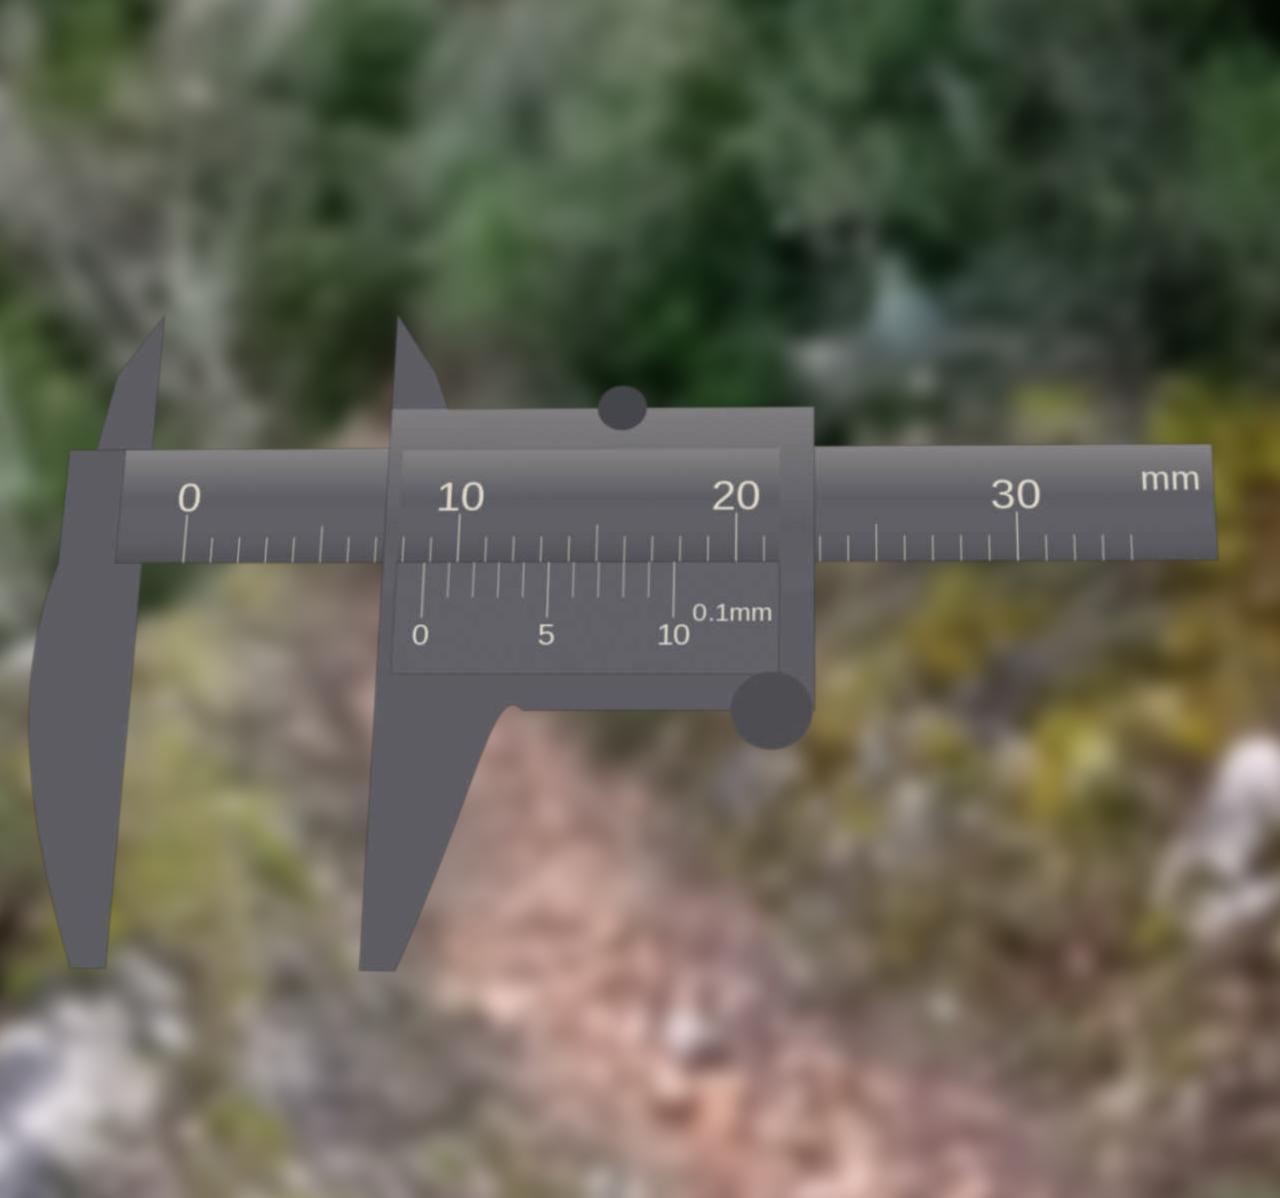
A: 8.8mm
